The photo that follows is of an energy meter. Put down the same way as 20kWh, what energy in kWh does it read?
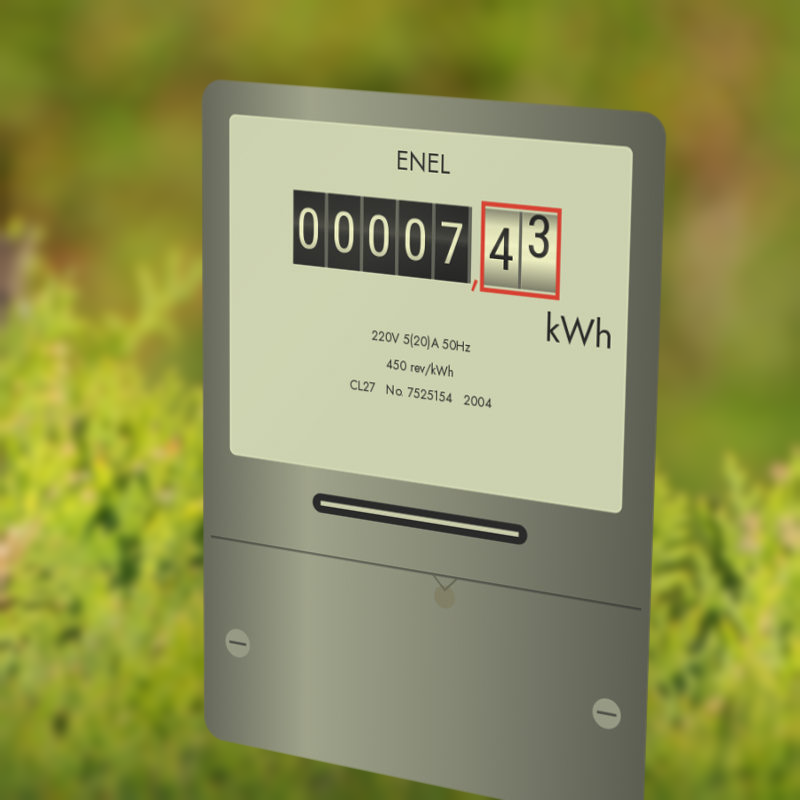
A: 7.43kWh
